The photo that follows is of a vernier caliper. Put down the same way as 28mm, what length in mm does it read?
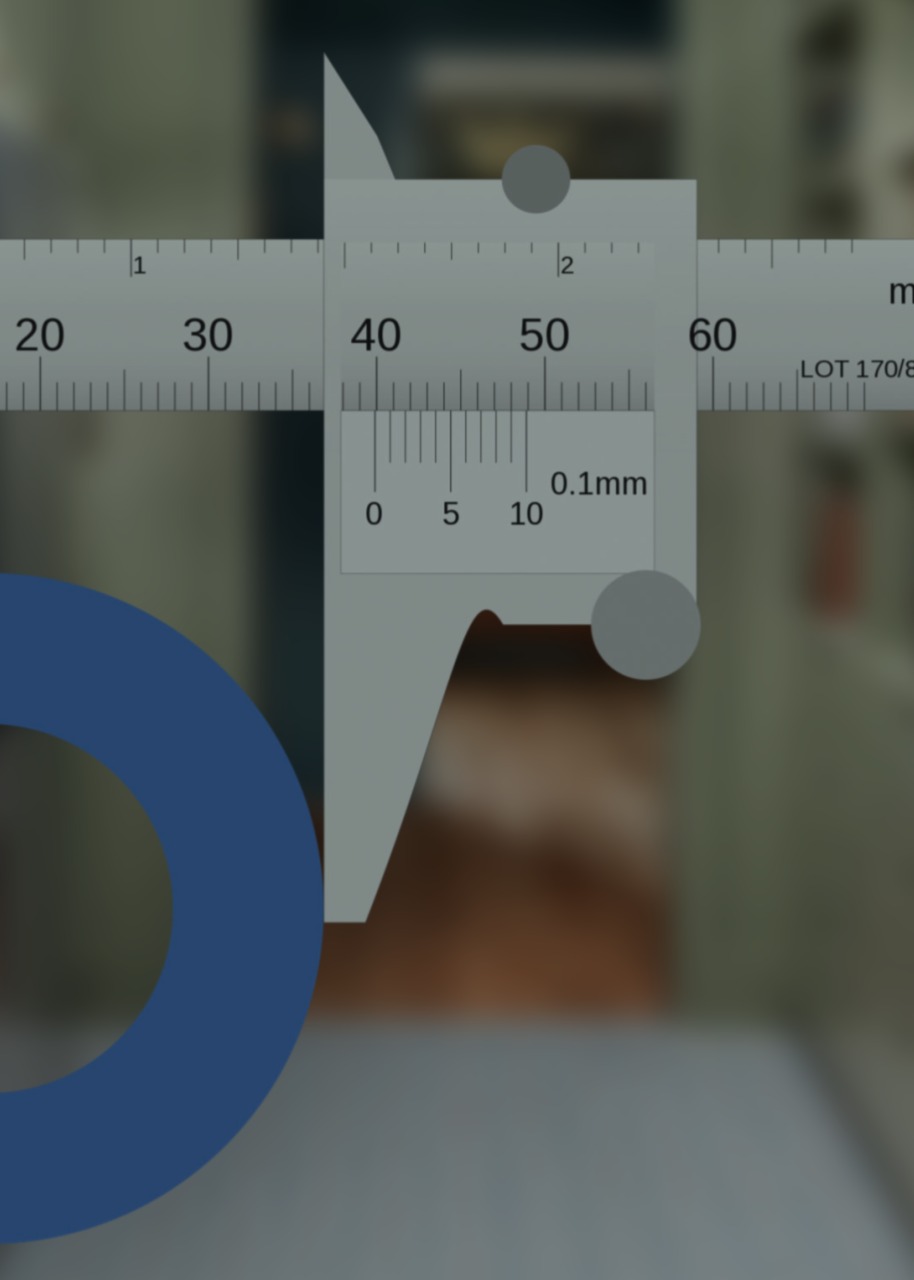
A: 39.9mm
